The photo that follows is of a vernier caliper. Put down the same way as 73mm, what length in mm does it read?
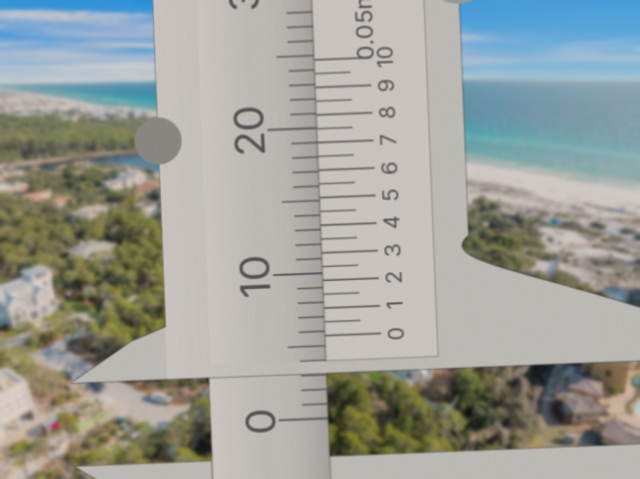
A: 5.7mm
